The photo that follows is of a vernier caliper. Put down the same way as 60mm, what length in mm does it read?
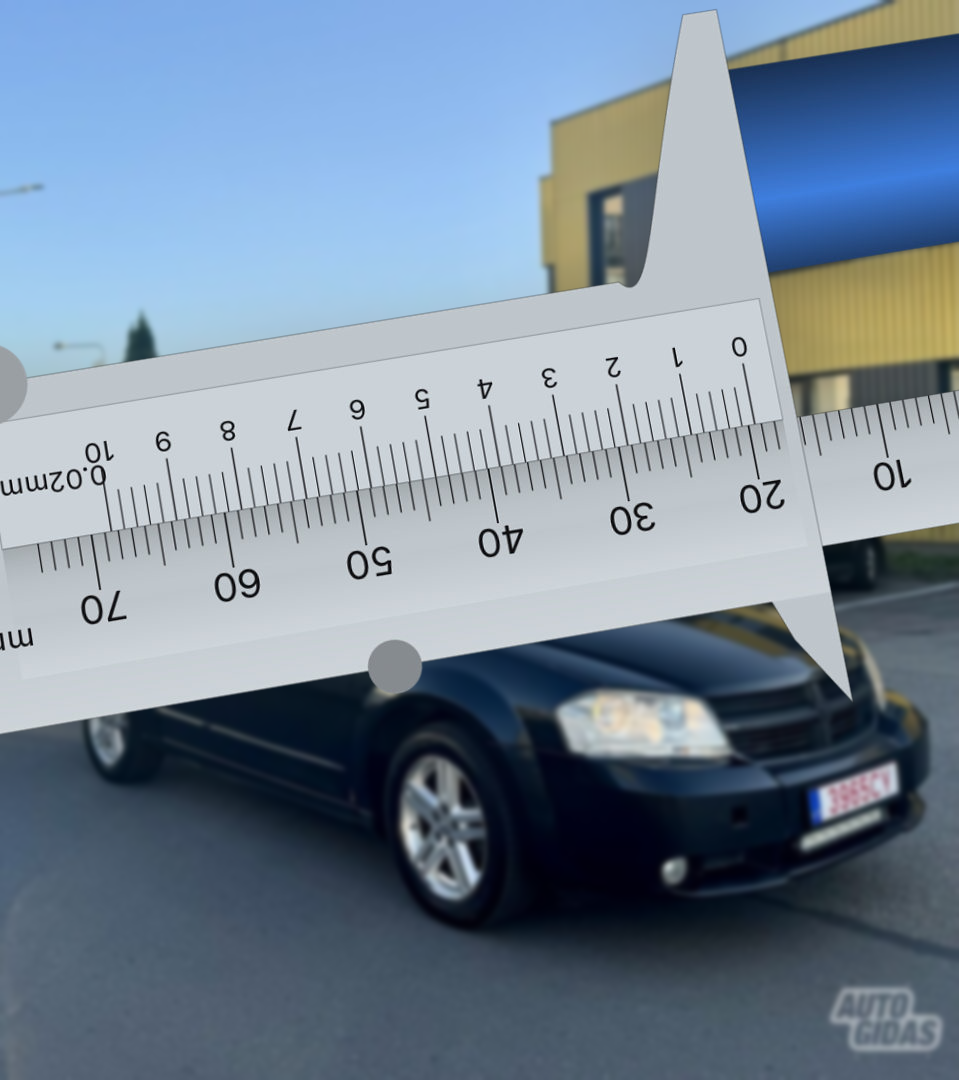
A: 19.5mm
